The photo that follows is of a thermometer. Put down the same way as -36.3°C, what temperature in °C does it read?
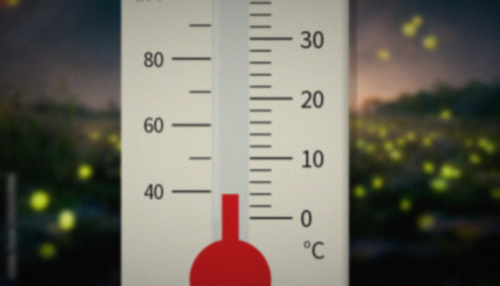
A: 4°C
